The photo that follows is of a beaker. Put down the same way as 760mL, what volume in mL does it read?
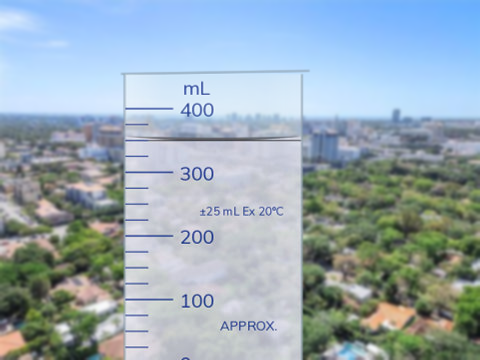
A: 350mL
